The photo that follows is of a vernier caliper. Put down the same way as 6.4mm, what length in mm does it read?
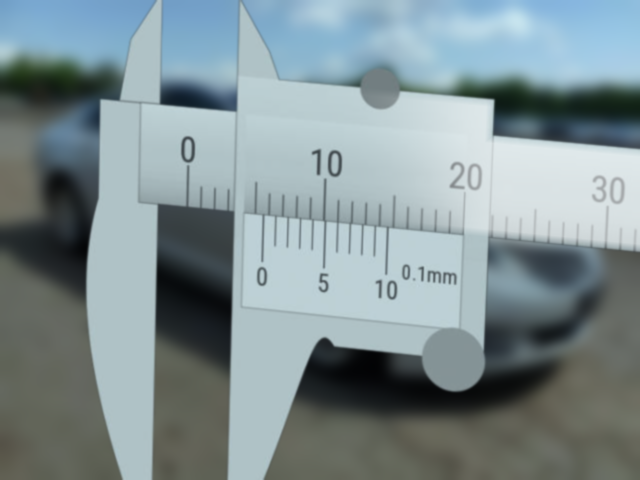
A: 5.6mm
